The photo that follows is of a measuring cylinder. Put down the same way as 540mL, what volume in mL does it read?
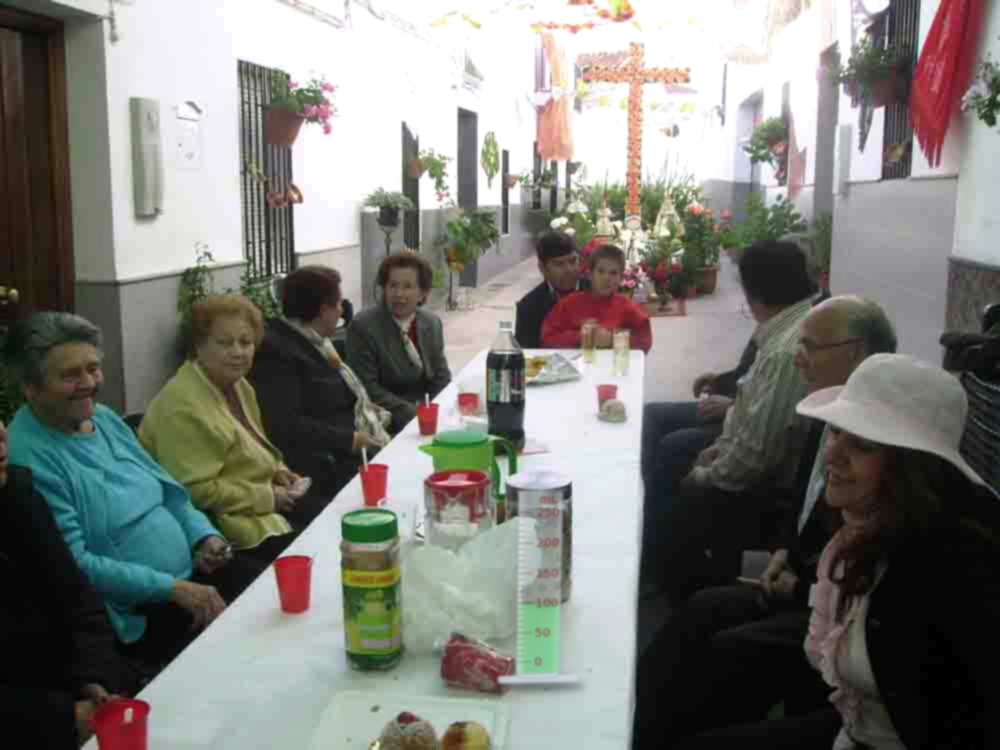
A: 100mL
